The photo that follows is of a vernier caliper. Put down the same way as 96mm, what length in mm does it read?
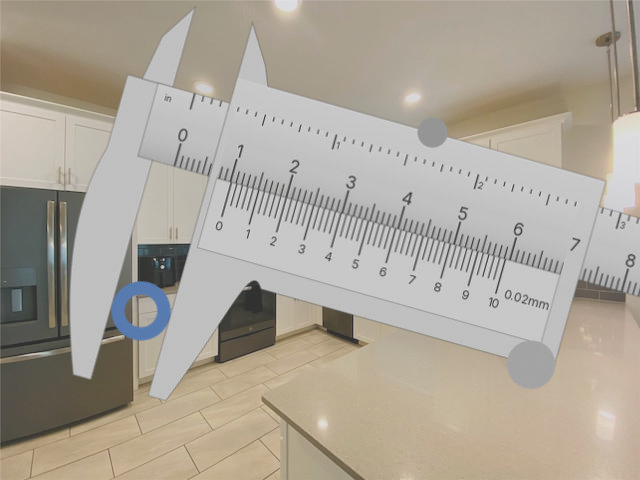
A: 10.2mm
